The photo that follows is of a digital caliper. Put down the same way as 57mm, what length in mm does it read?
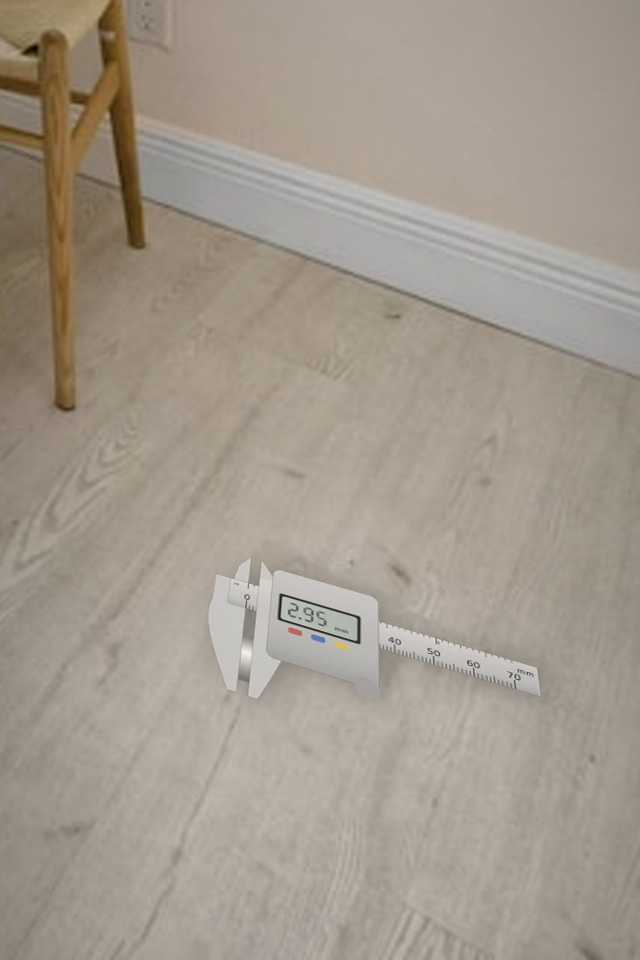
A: 2.95mm
